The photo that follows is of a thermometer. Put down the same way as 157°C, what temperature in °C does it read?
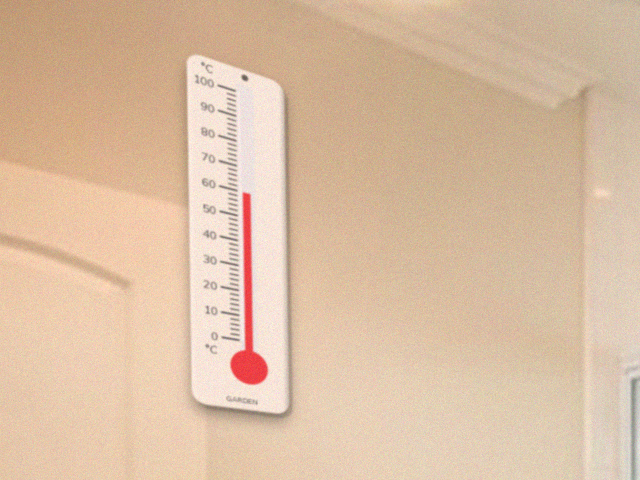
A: 60°C
